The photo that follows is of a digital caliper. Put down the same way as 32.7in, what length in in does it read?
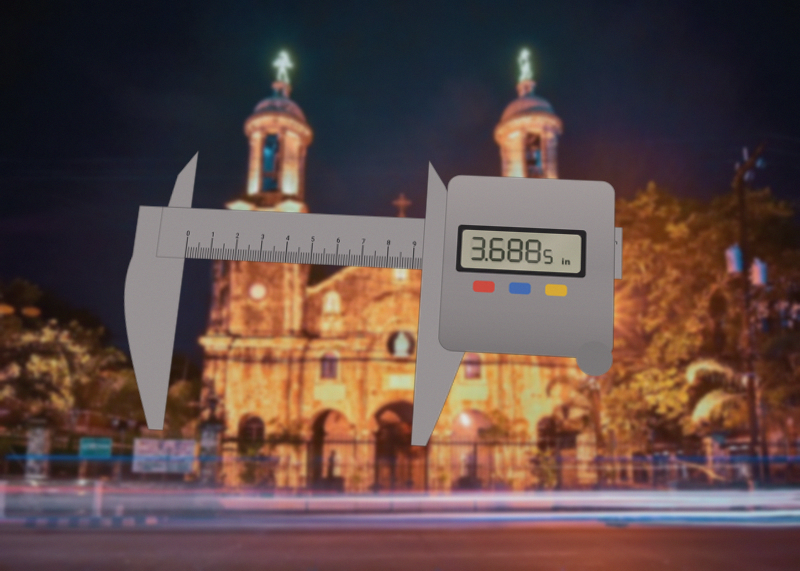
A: 3.6885in
